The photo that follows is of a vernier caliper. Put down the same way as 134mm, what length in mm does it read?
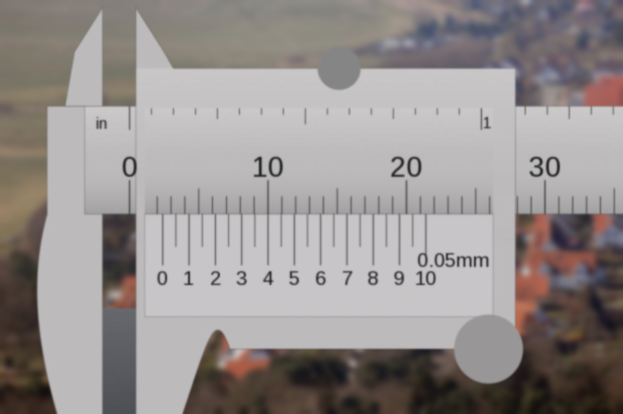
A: 2.4mm
